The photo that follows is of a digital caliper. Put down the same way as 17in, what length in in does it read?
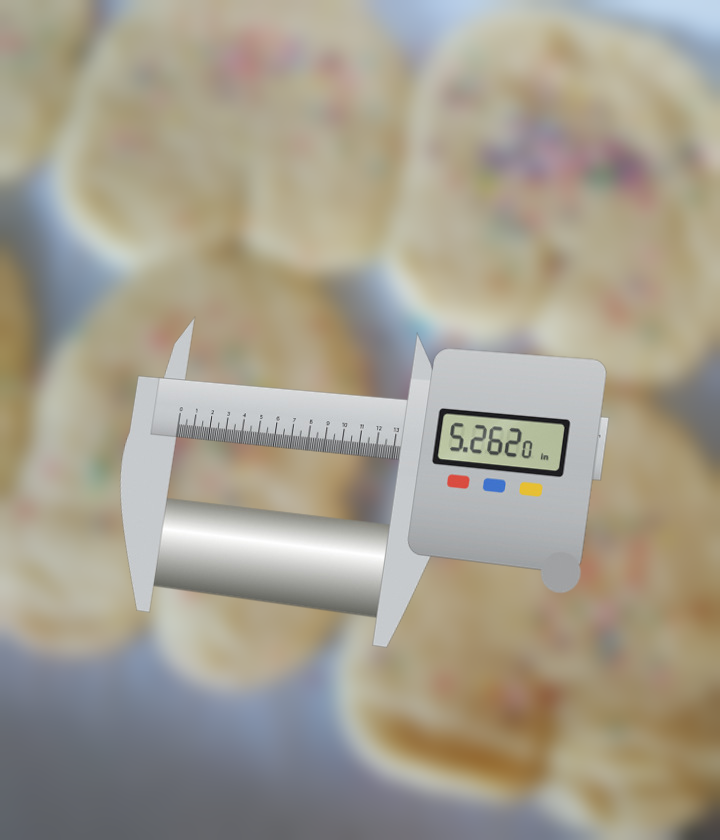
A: 5.2620in
